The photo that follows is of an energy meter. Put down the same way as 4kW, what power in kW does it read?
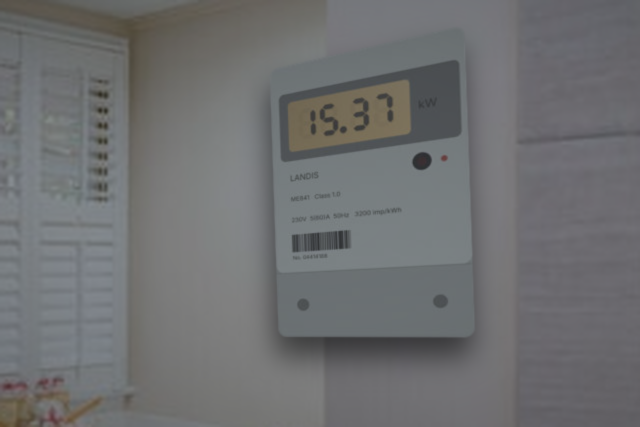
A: 15.37kW
